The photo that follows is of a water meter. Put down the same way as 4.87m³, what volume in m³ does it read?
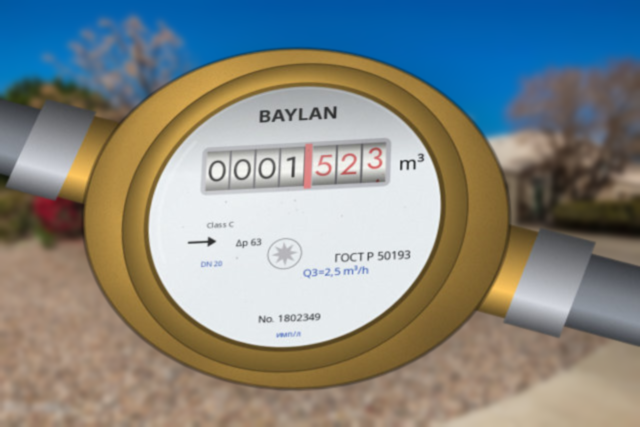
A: 1.523m³
